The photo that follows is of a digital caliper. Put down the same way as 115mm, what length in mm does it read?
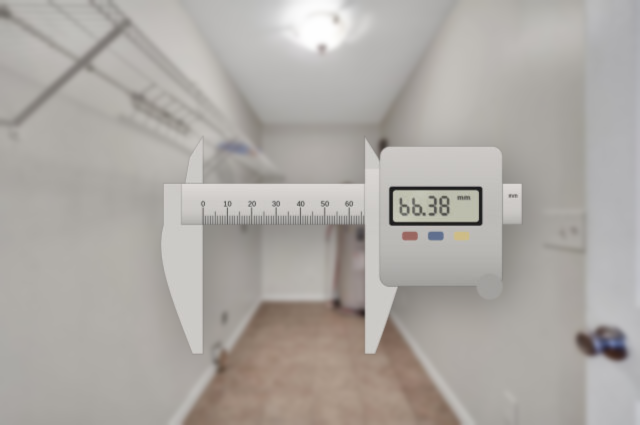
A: 66.38mm
